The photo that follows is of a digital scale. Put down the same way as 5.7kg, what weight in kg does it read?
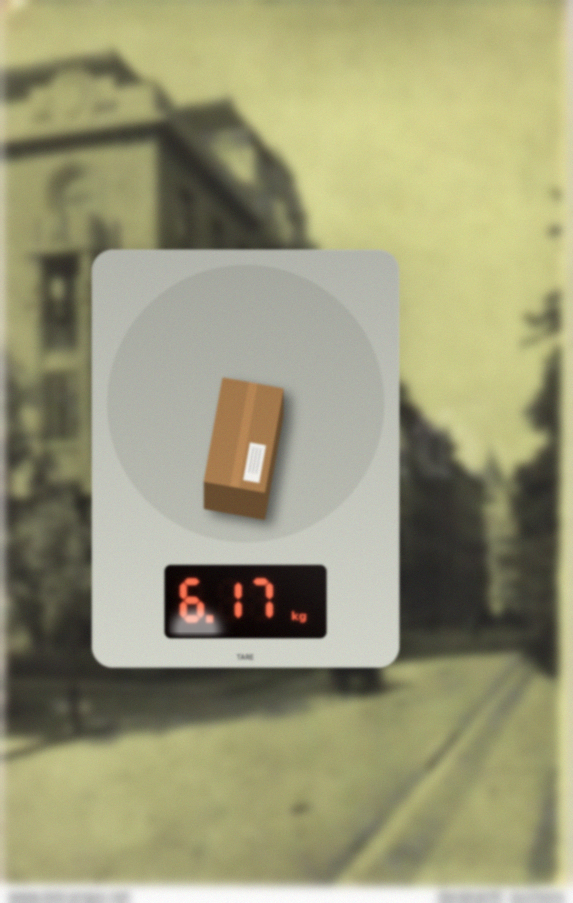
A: 6.17kg
